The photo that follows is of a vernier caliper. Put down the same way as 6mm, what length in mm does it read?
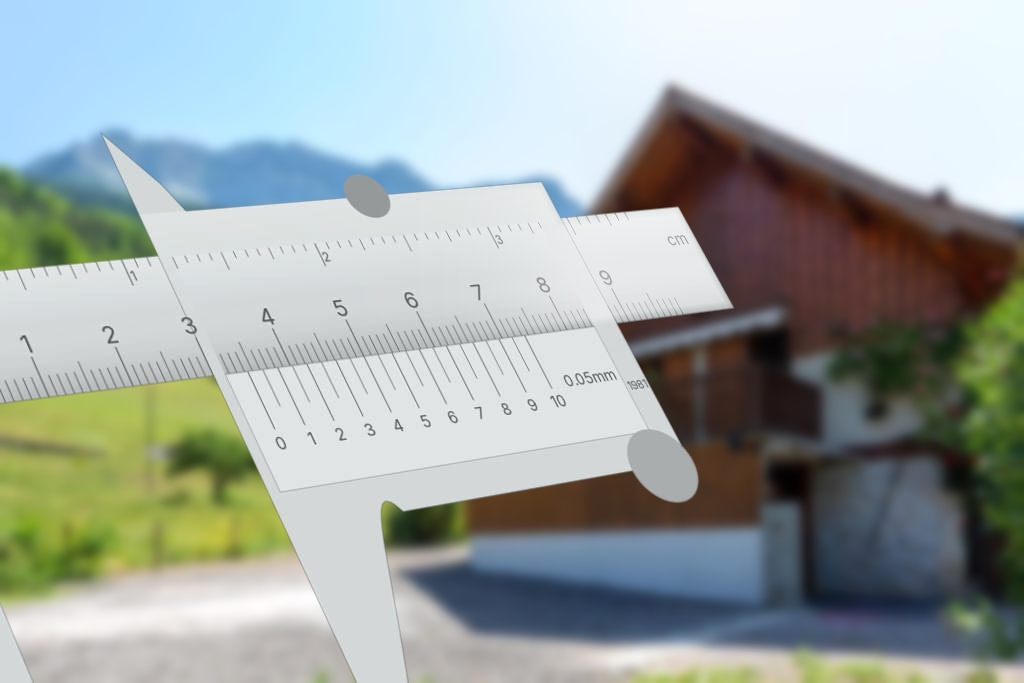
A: 34.4mm
